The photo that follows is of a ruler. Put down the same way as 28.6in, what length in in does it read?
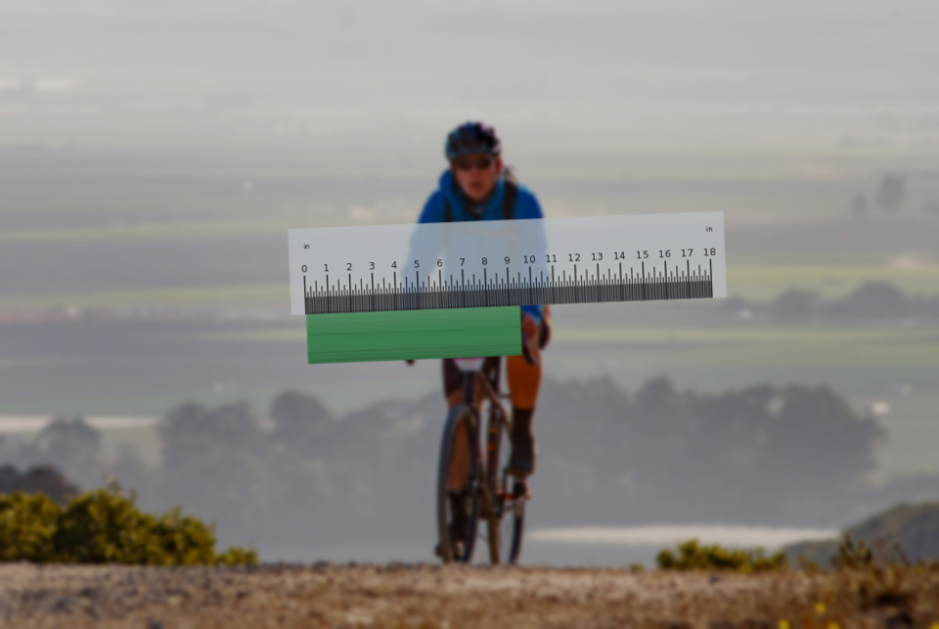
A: 9.5in
